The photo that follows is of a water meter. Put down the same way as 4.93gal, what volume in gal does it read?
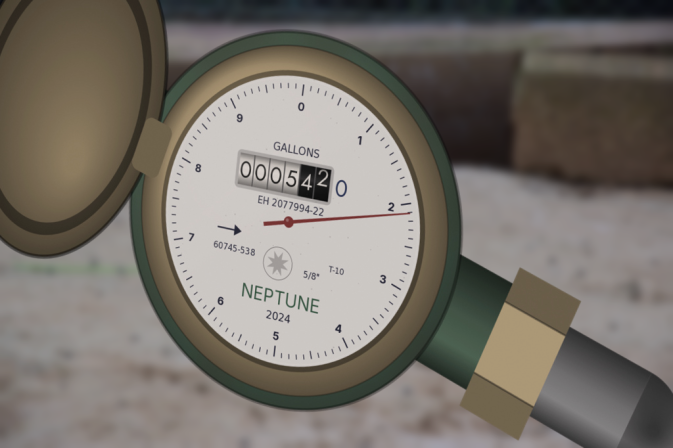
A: 5422.1gal
